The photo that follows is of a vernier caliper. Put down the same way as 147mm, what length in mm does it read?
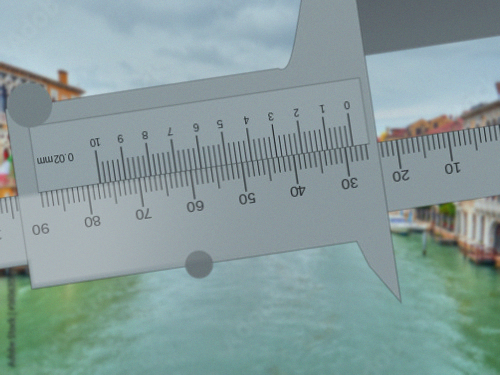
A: 28.5mm
